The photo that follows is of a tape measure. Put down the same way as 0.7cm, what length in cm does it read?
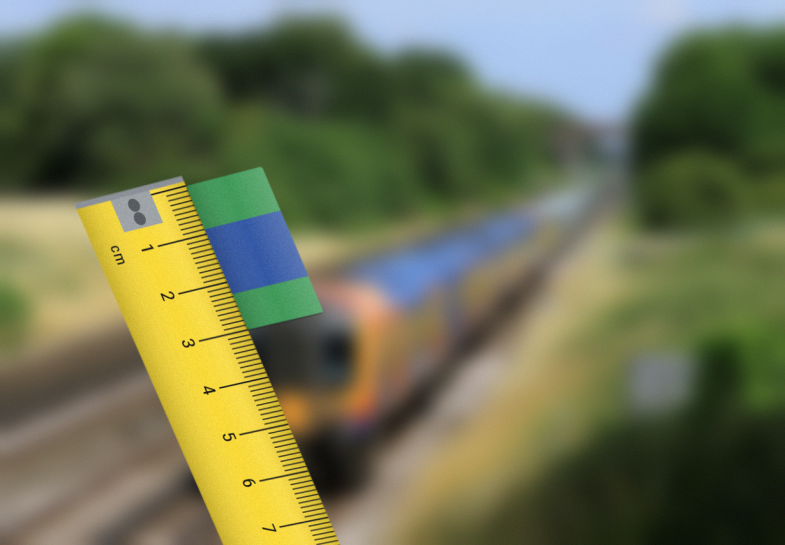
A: 3cm
